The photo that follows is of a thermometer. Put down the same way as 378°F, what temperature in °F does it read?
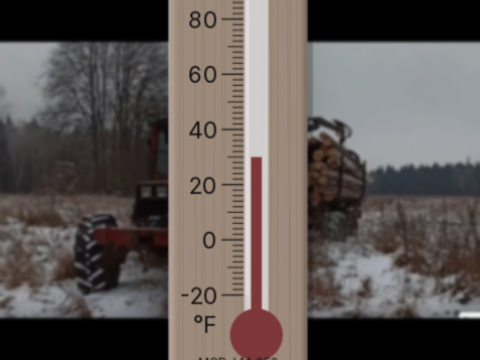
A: 30°F
